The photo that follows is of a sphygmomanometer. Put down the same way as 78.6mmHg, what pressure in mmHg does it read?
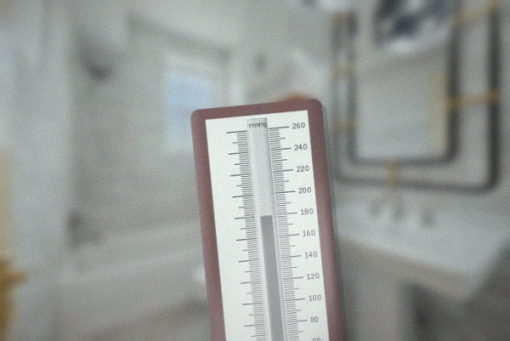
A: 180mmHg
